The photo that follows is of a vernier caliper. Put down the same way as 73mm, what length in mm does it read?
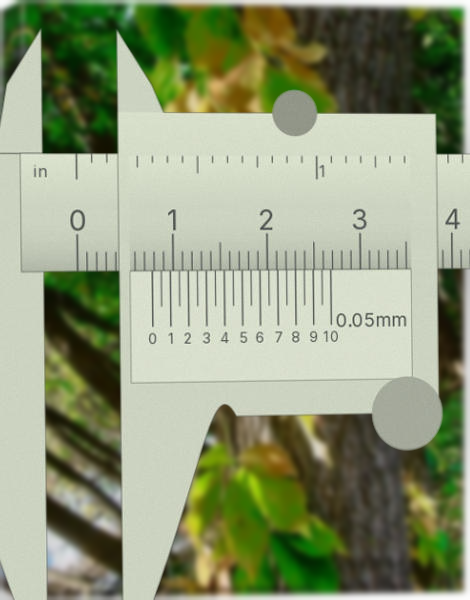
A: 7.8mm
